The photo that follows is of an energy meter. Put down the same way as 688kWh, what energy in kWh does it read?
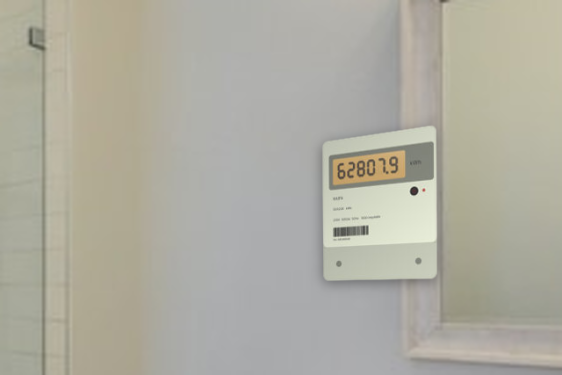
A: 62807.9kWh
